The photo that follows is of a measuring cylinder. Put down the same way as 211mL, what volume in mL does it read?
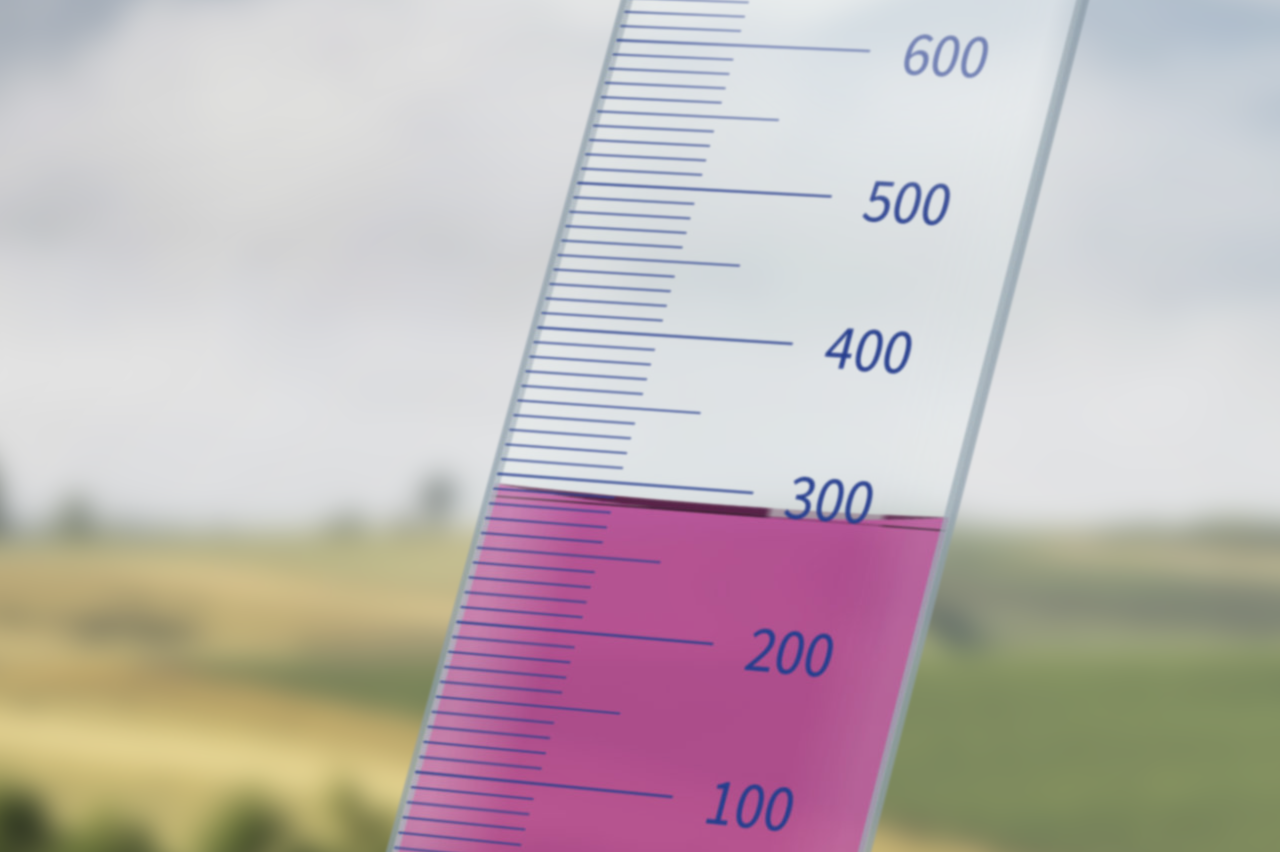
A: 285mL
